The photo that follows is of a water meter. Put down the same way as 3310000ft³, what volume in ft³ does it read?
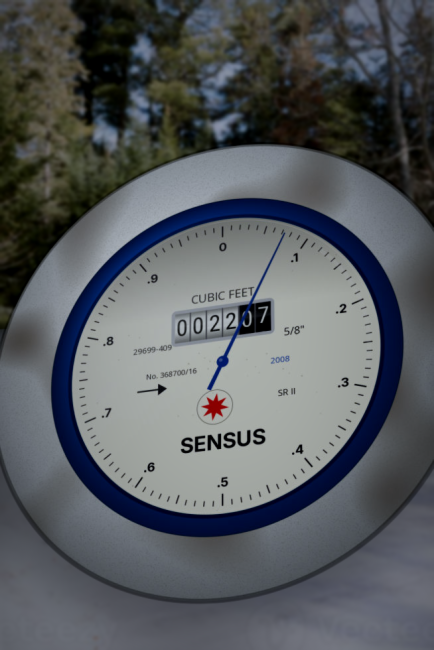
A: 2207.07ft³
